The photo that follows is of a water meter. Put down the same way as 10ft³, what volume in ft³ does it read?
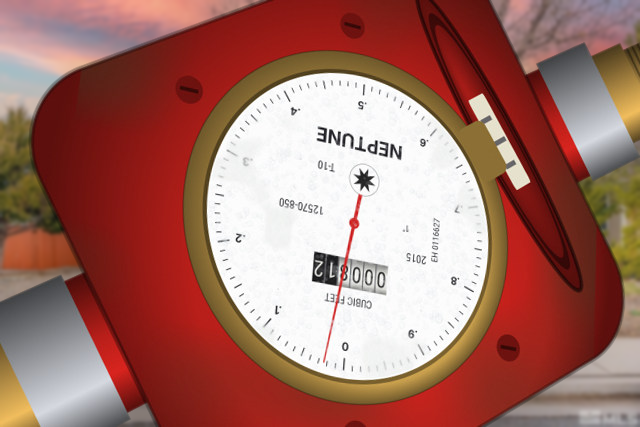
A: 812.02ft³
